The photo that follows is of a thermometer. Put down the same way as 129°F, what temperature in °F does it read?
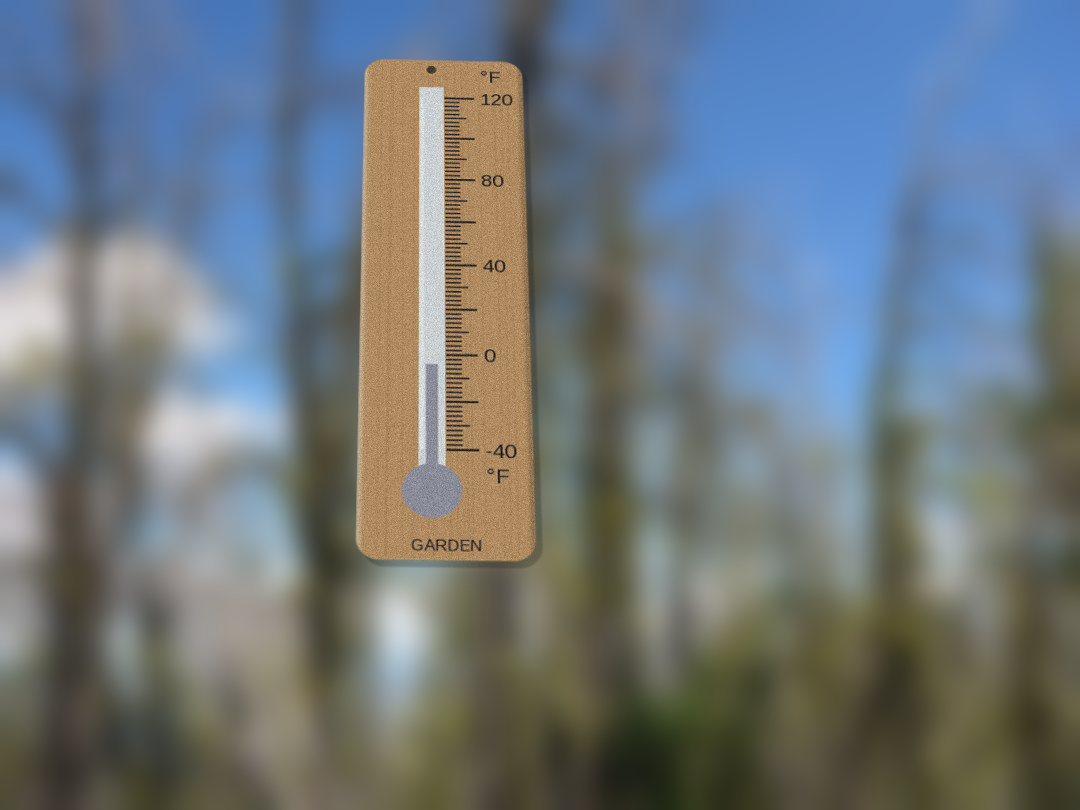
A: -4°F
